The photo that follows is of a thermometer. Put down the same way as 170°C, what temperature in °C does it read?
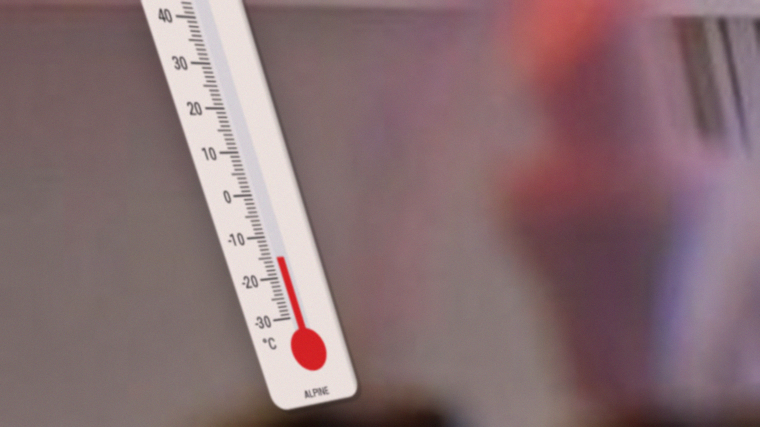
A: -15°C
